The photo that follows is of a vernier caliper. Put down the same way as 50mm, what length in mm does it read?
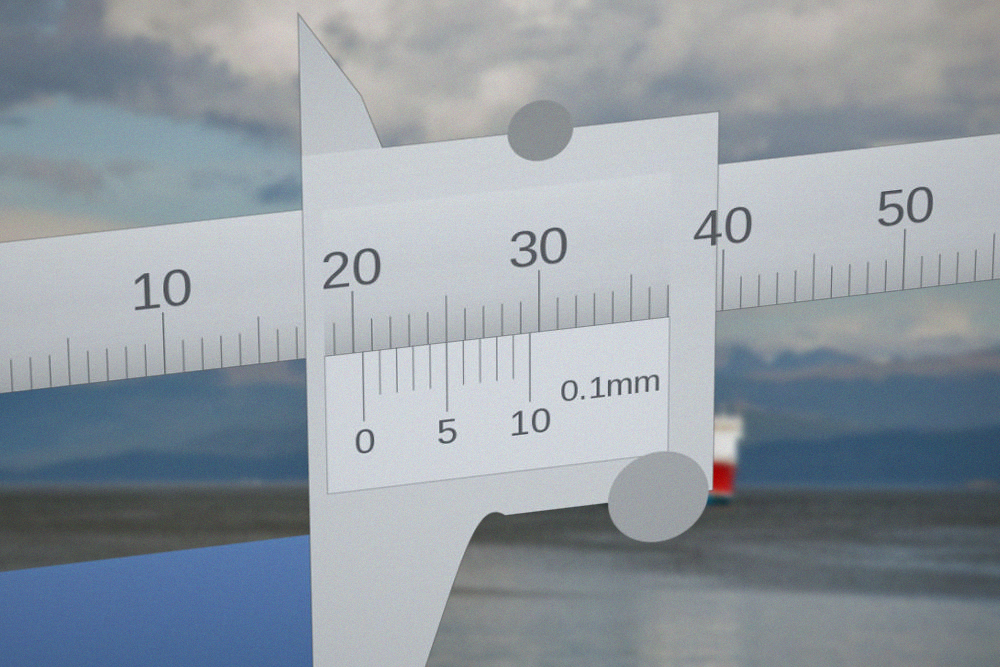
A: 20.5mm
